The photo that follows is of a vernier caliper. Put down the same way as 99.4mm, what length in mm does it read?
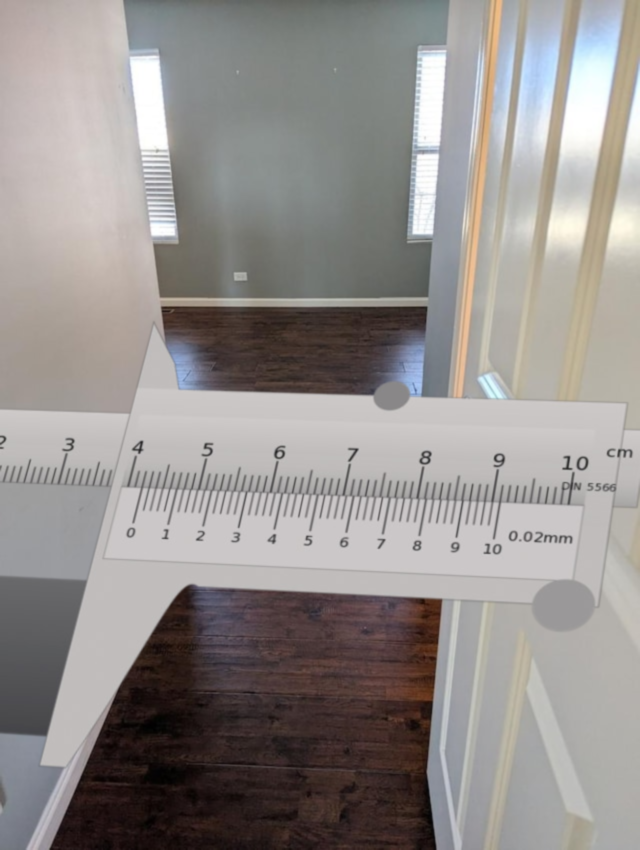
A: 42.0mm
